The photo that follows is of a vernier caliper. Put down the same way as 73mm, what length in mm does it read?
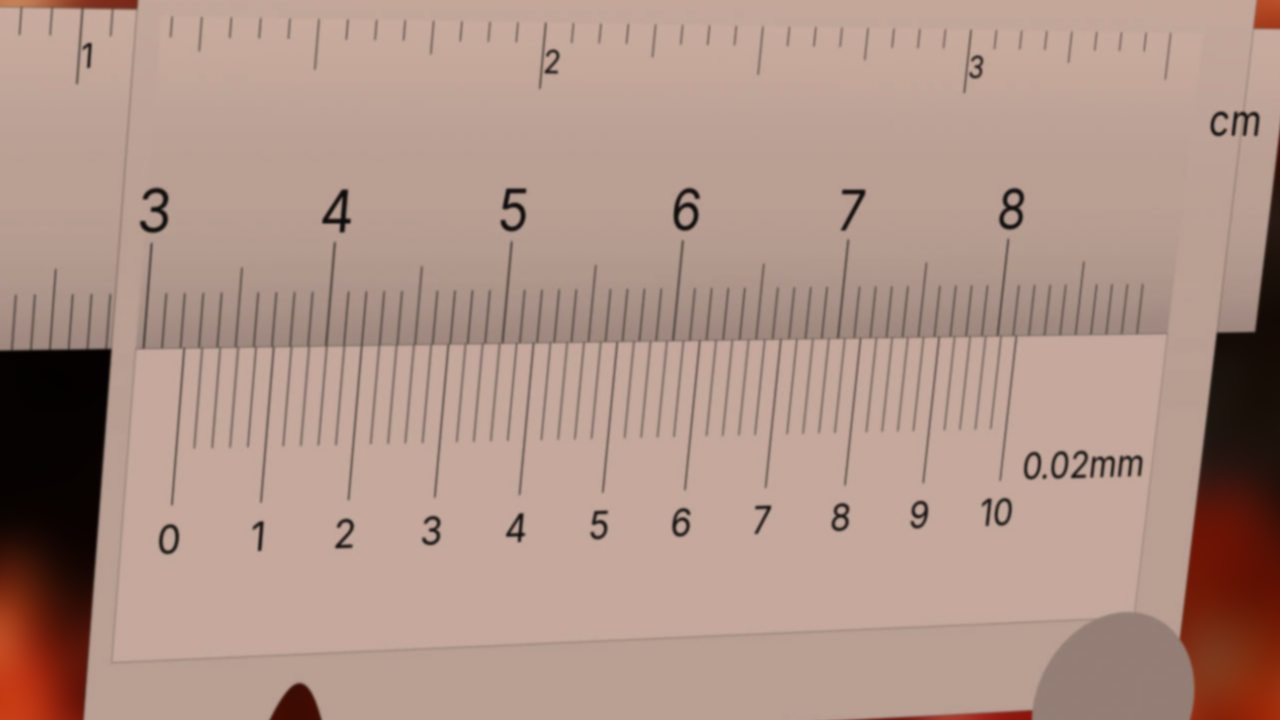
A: 32.2mm
